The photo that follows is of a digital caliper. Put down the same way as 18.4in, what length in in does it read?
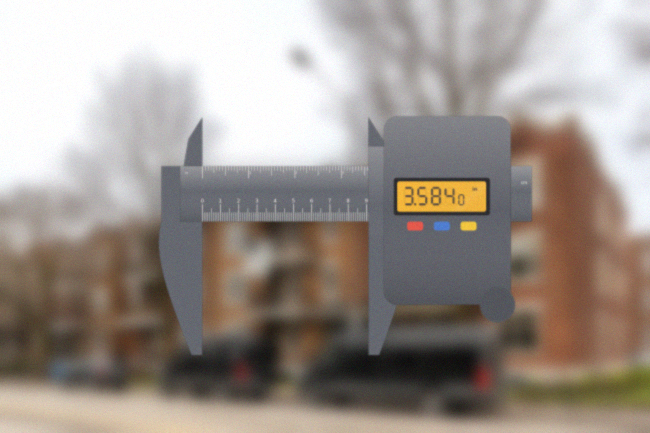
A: 3.5840in
